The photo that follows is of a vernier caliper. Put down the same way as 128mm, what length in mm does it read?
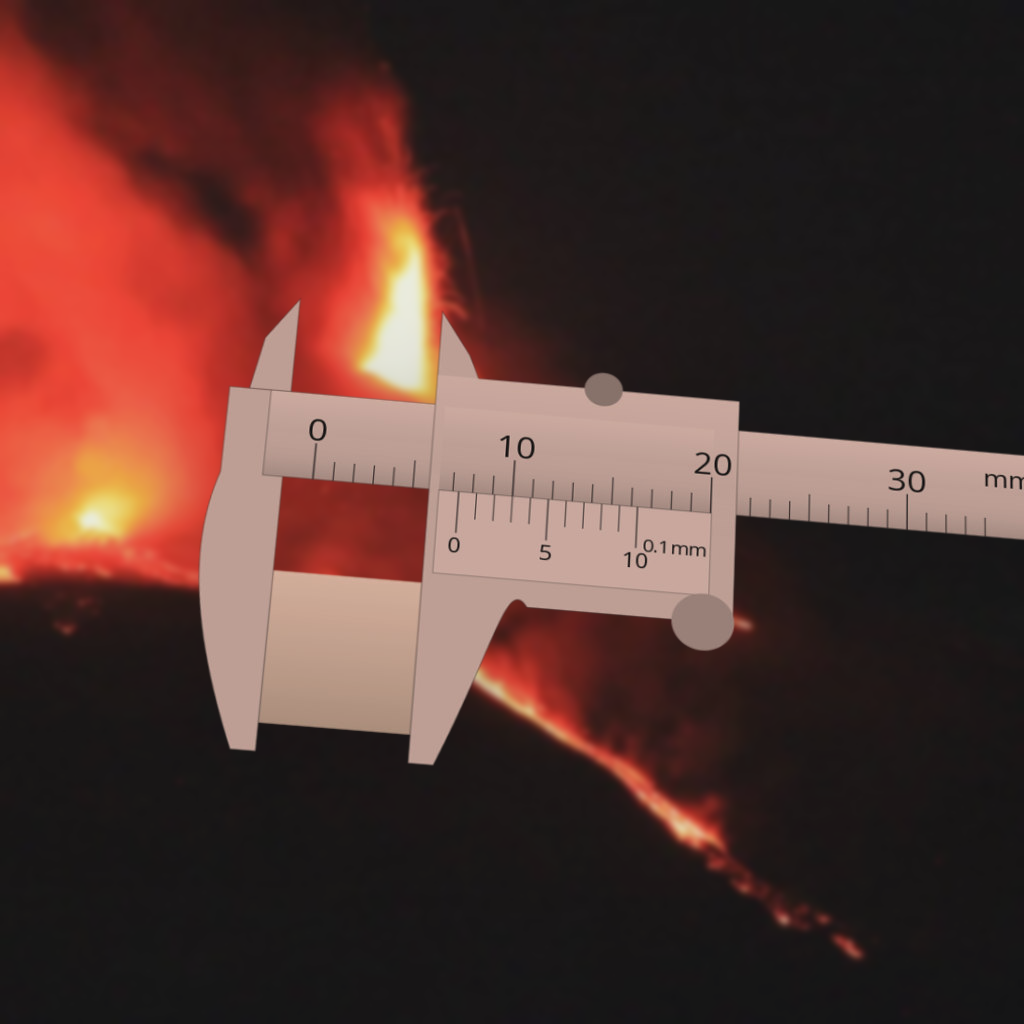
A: 7.3mm
